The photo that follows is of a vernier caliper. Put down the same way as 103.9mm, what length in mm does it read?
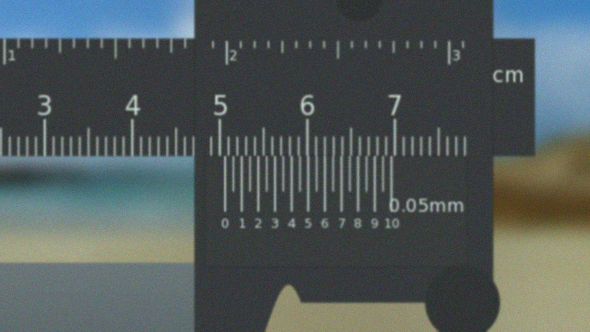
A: 50.6mm
